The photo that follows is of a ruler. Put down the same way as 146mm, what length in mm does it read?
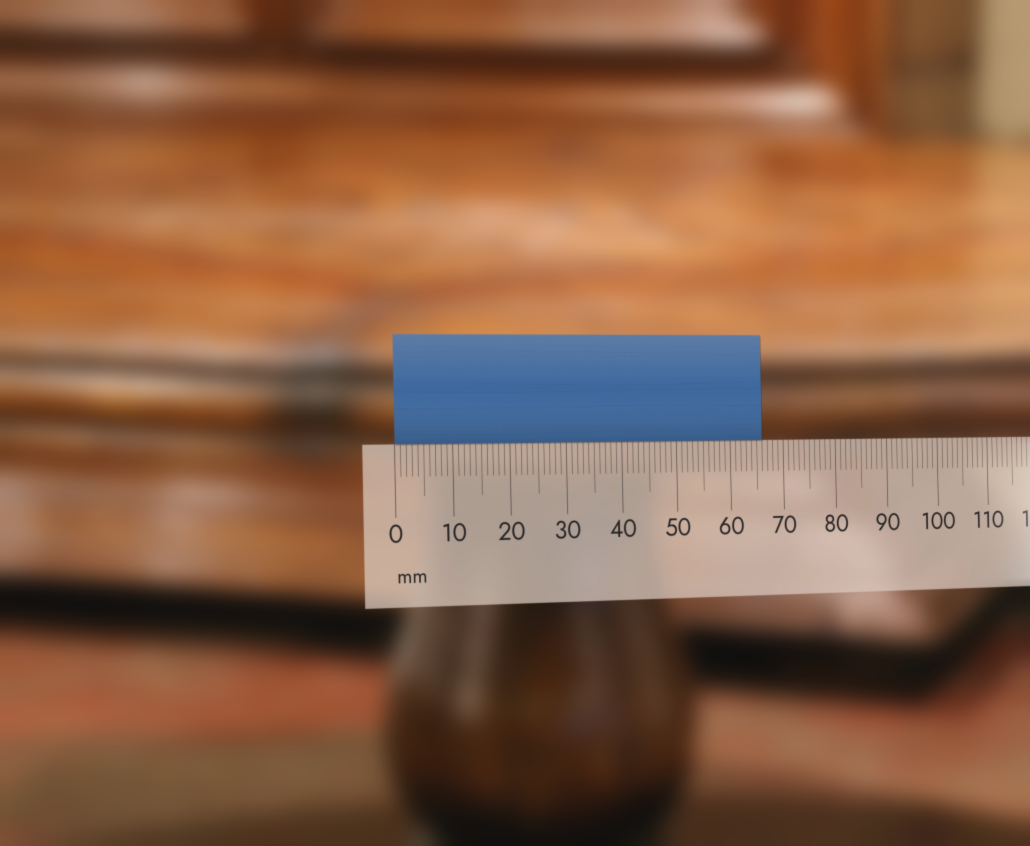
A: 66mm
